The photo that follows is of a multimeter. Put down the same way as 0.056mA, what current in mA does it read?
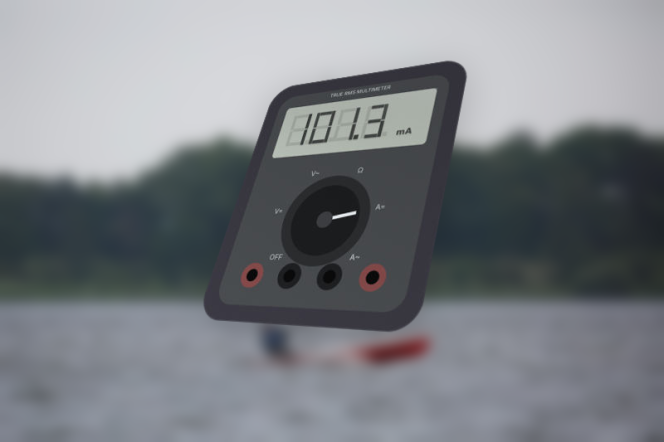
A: 101.3mA
